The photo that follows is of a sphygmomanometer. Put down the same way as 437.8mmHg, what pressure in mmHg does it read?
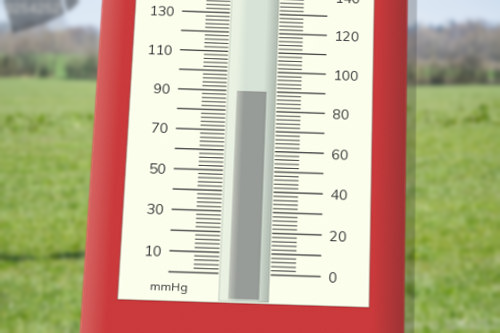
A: 90mmHg
